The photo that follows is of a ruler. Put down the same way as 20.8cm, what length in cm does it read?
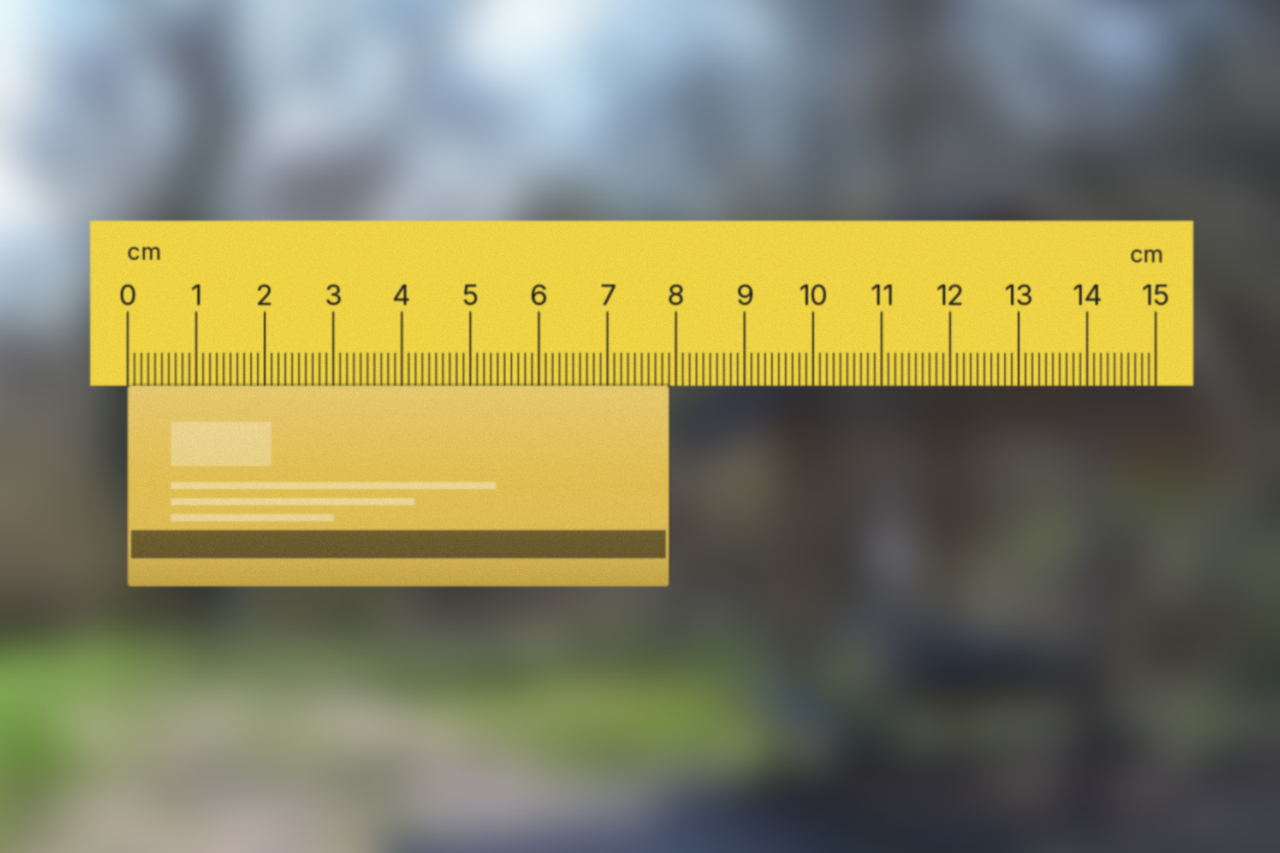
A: 7.9cm
